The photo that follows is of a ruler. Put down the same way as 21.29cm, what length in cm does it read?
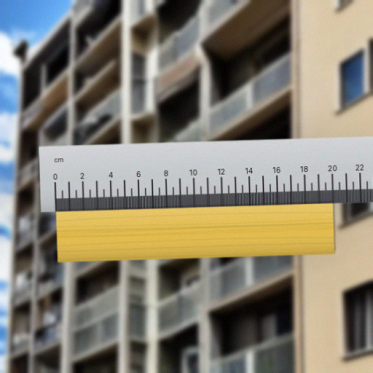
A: 20cm
